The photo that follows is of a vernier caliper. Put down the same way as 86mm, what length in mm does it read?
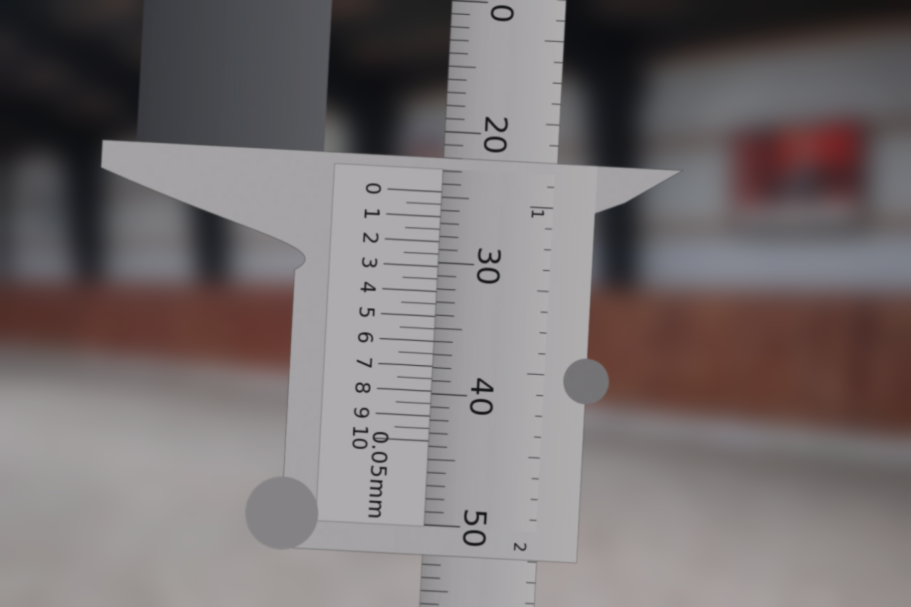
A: 24.6mm
